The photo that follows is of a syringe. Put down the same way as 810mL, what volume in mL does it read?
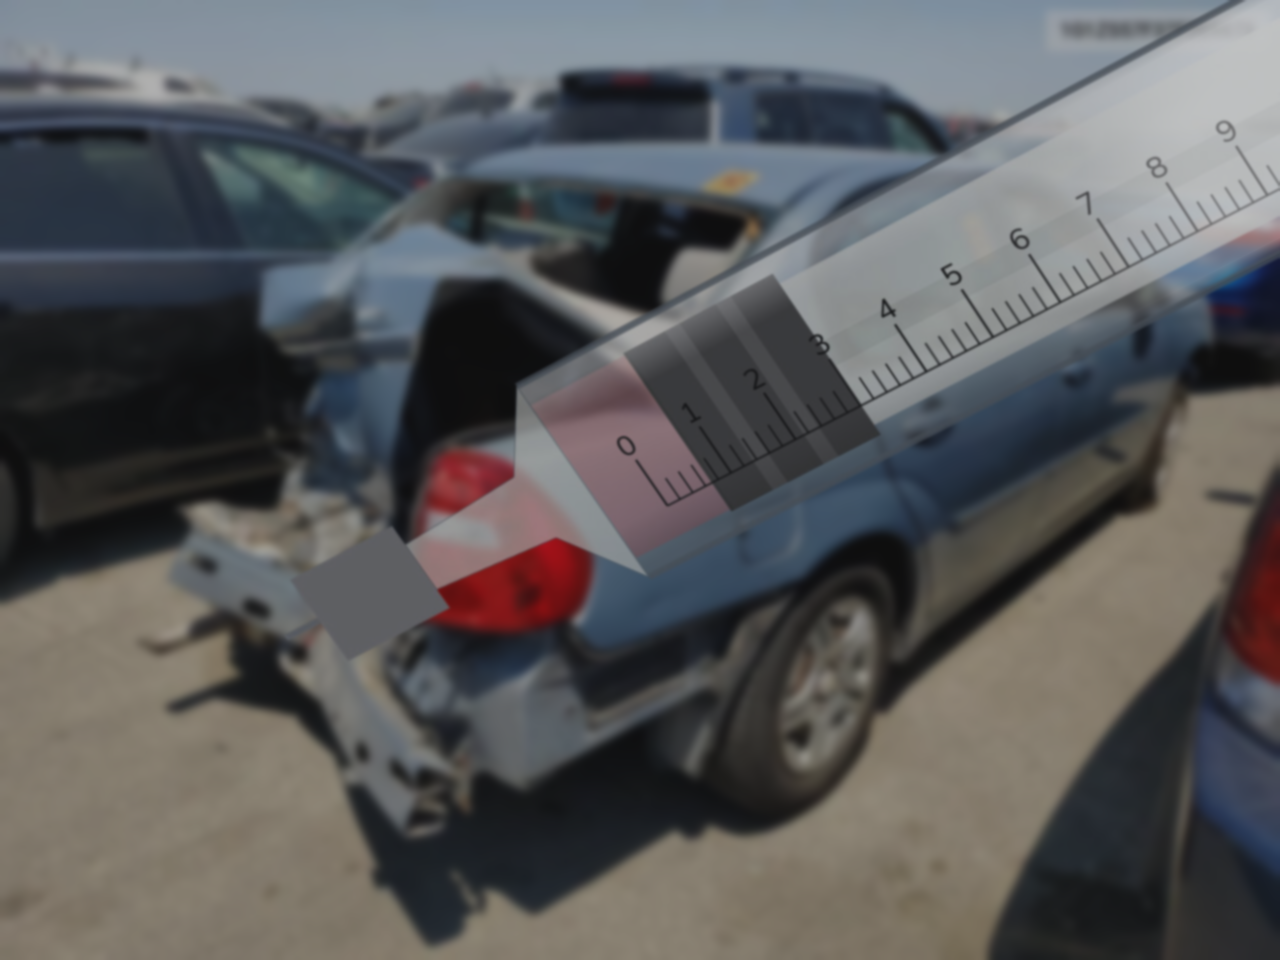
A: 0.7mL
